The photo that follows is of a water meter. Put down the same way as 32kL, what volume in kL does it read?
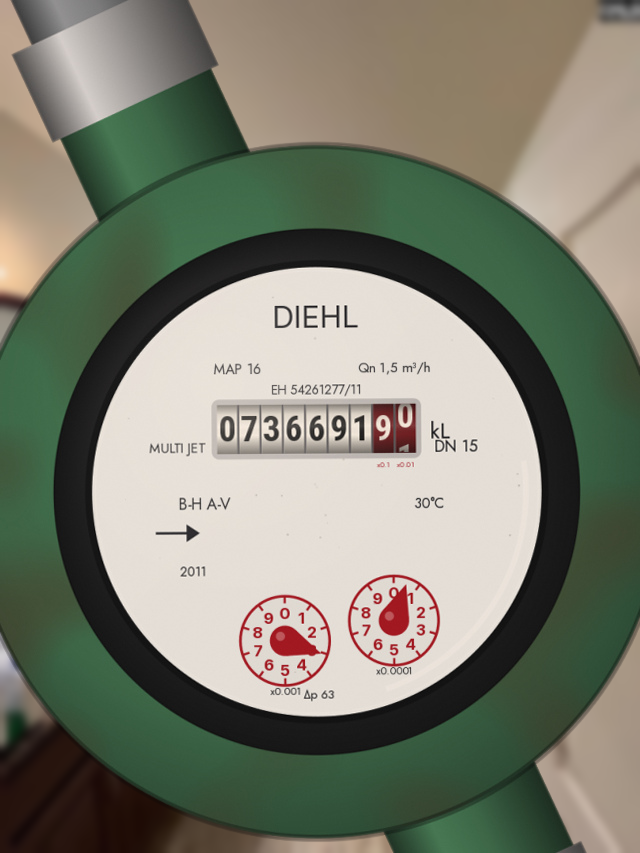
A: 736691.9030kL
